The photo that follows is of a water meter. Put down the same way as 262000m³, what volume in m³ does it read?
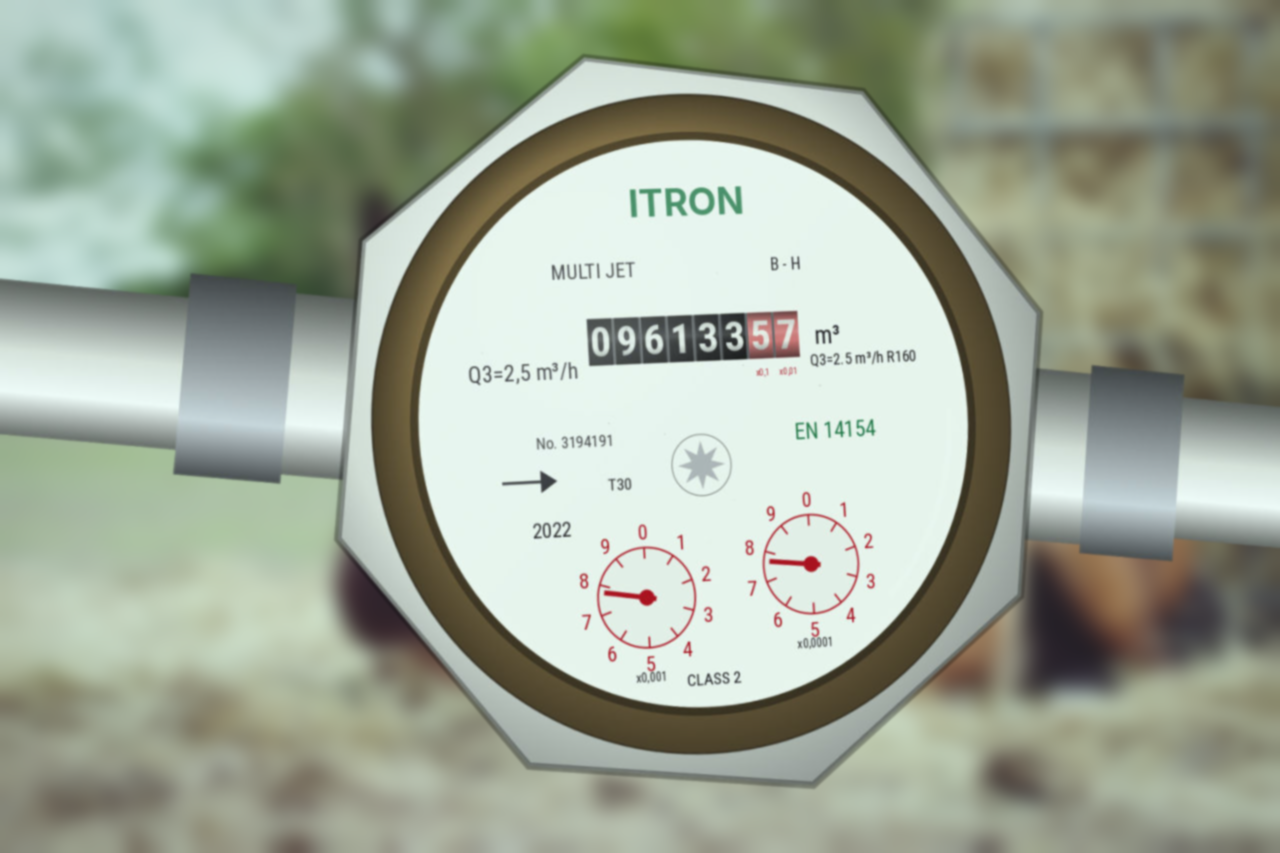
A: 96133.5777m³
